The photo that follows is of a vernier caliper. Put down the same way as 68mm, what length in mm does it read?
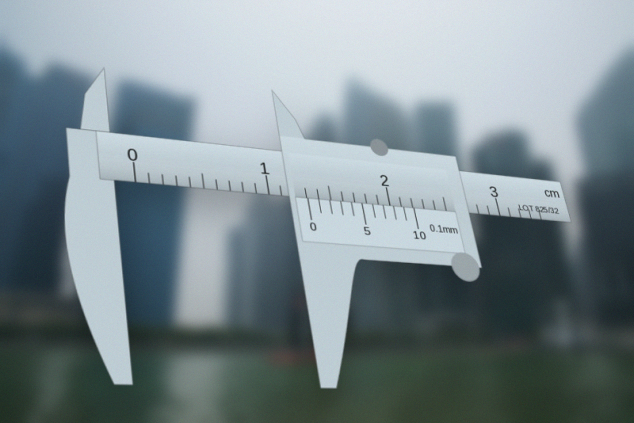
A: 13.1mm
